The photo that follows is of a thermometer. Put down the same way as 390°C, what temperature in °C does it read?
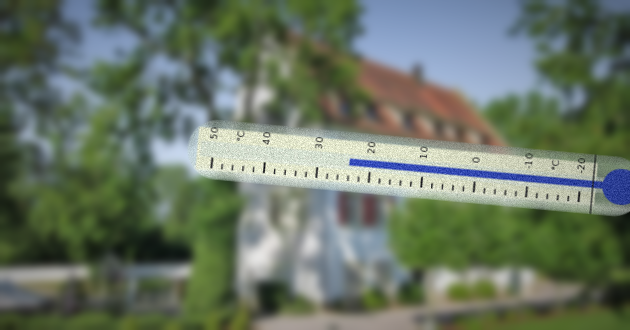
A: 24°C
